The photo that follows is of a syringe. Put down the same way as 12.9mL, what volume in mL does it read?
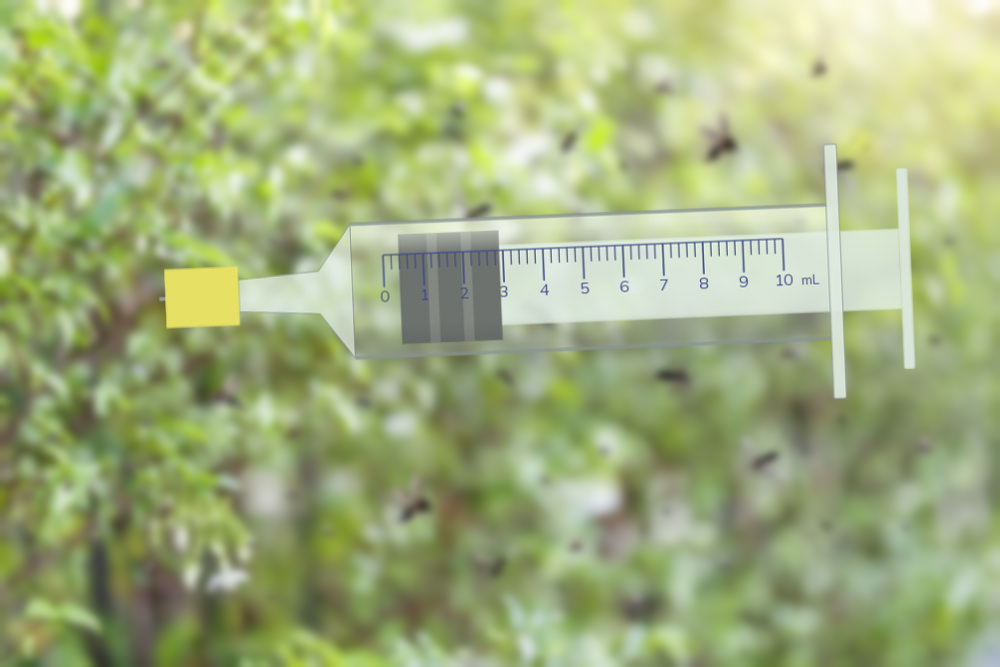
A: 0.4mL
